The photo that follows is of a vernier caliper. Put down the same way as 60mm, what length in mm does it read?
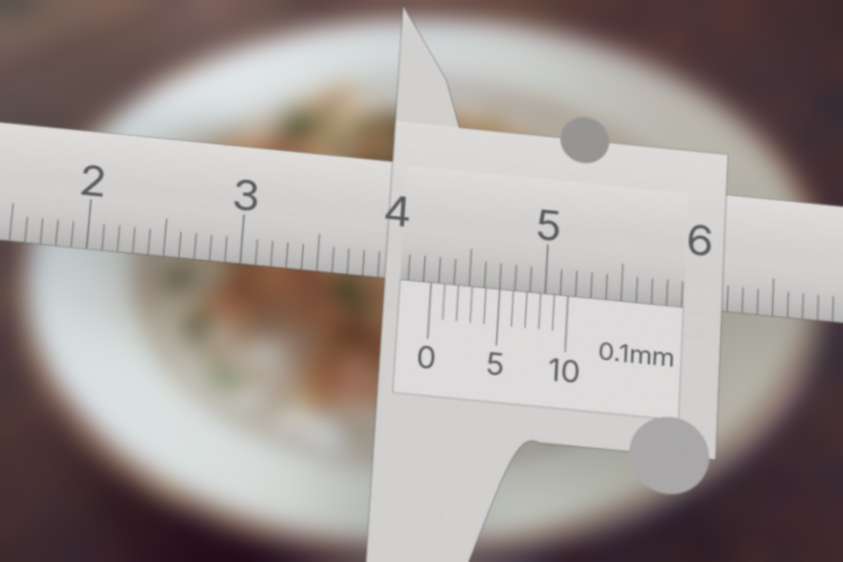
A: 42.5mm
